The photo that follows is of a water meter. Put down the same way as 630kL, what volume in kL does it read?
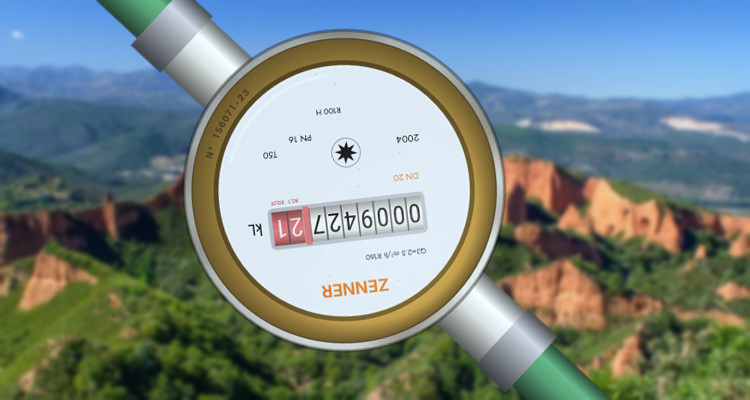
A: 9427.21kL
